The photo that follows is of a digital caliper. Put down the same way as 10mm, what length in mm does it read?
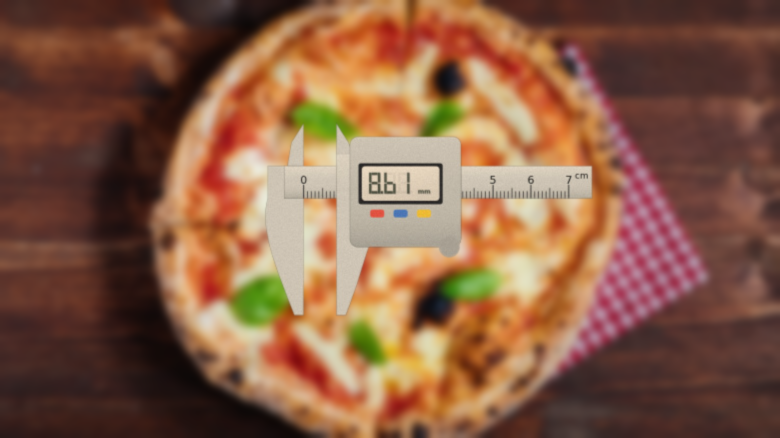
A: 8.61mm
